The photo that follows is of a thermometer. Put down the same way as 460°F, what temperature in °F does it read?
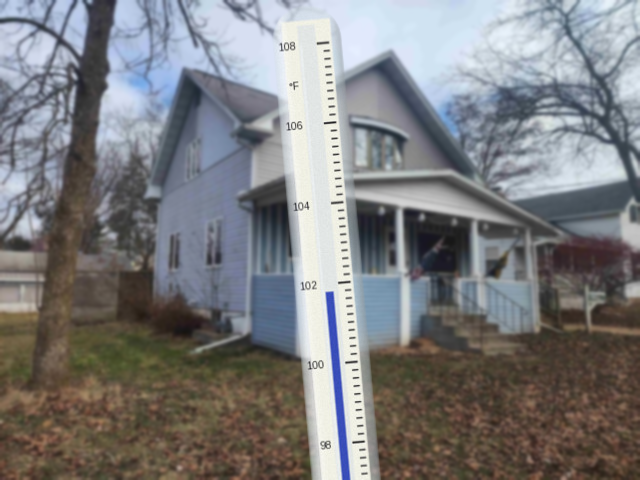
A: 101.8°F
